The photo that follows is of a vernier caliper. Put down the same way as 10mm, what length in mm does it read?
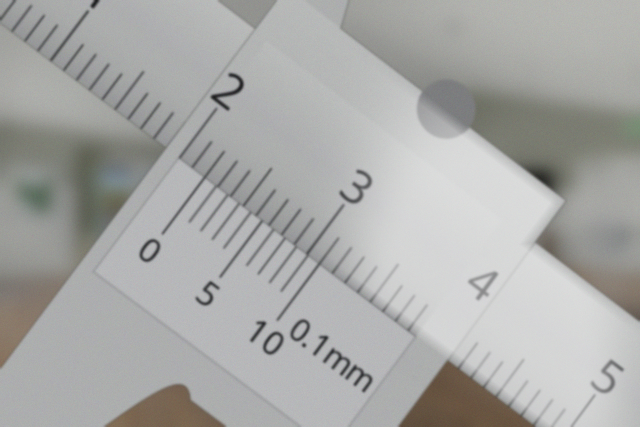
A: 22.0mm
